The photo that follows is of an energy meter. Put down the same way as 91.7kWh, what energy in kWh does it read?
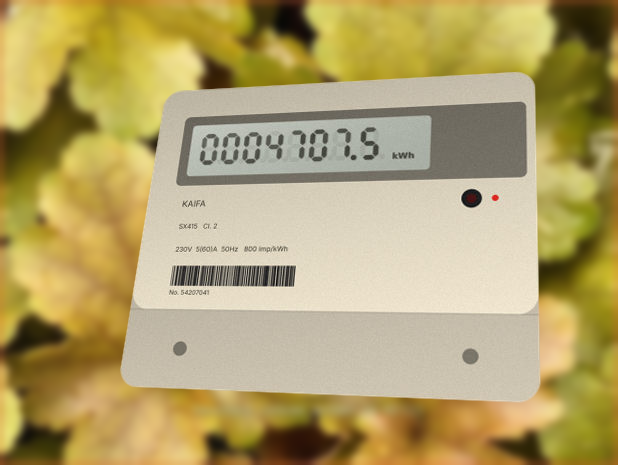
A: 4707.5kWh
